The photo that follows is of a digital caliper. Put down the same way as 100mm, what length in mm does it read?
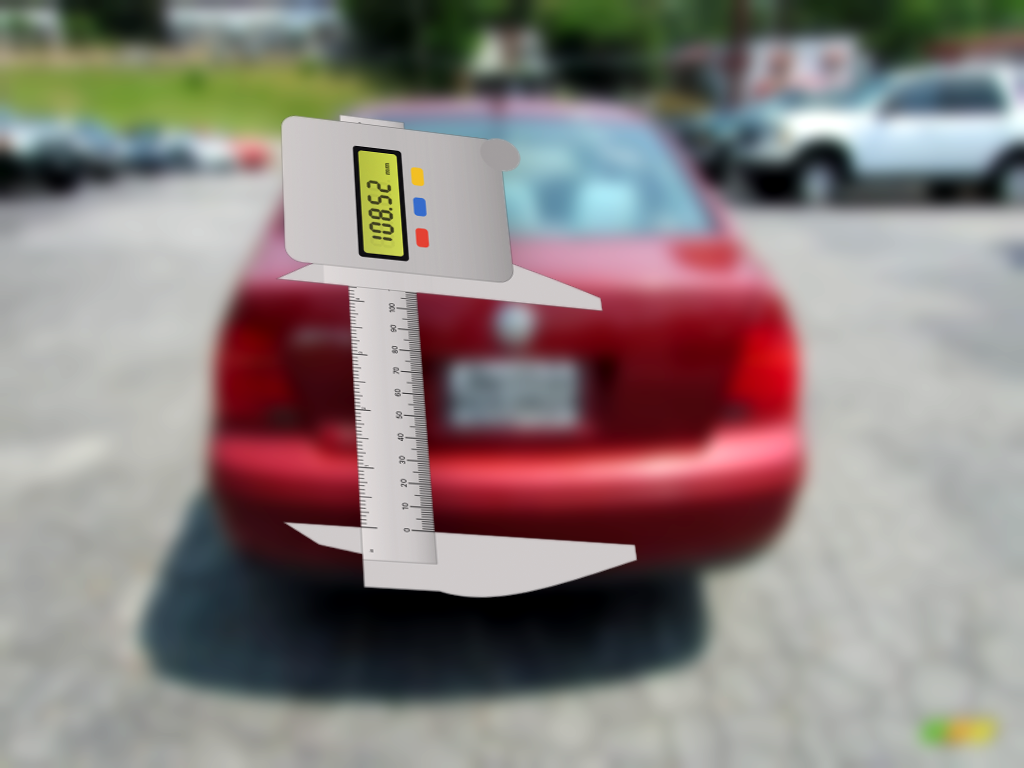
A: 108.52mm
